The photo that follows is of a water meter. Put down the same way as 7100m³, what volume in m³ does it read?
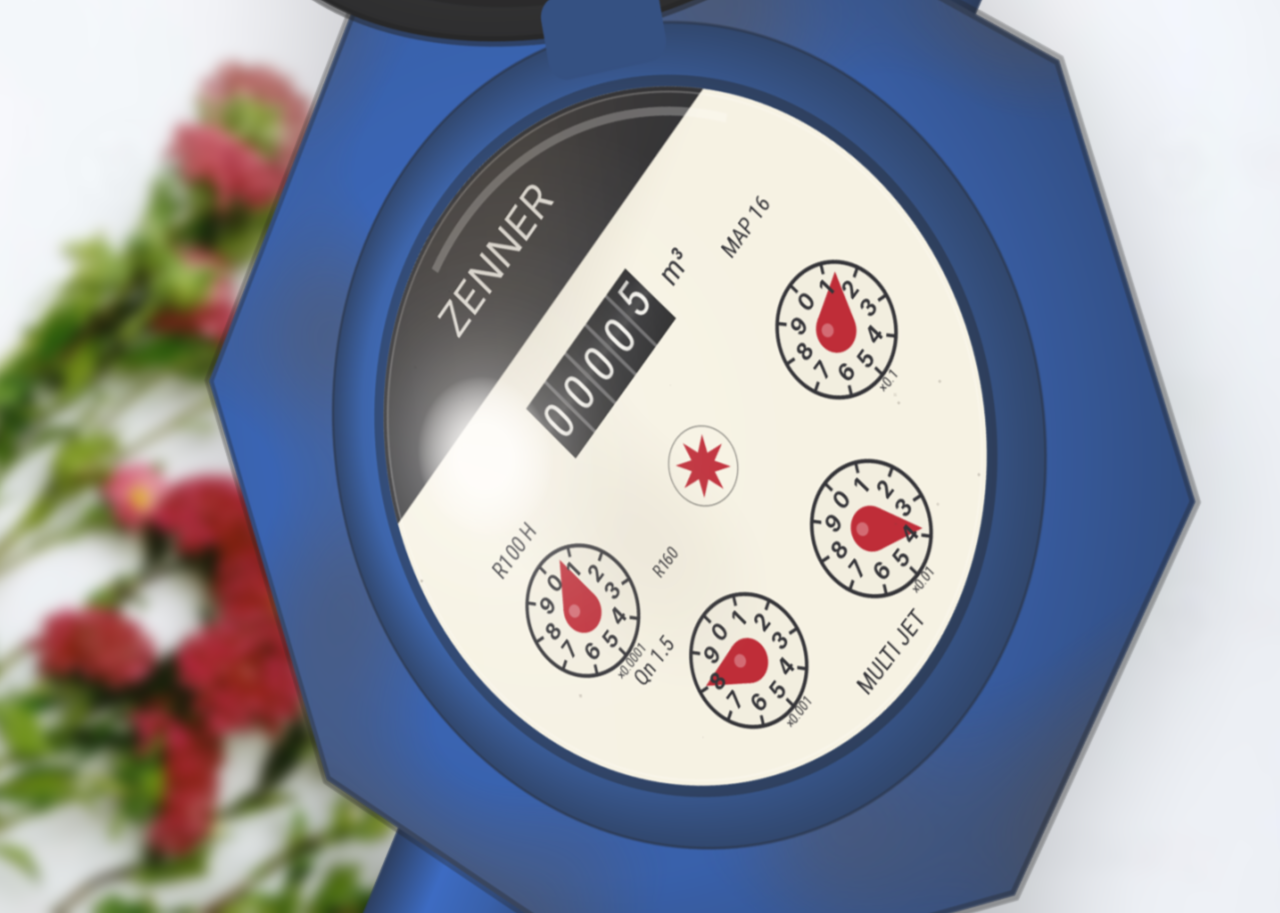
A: 5.1380m³
